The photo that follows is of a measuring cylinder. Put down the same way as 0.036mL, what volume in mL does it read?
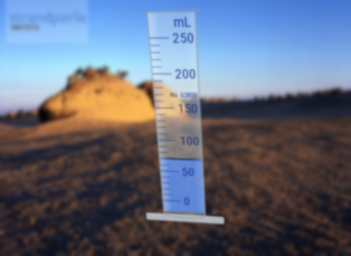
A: 70mL
